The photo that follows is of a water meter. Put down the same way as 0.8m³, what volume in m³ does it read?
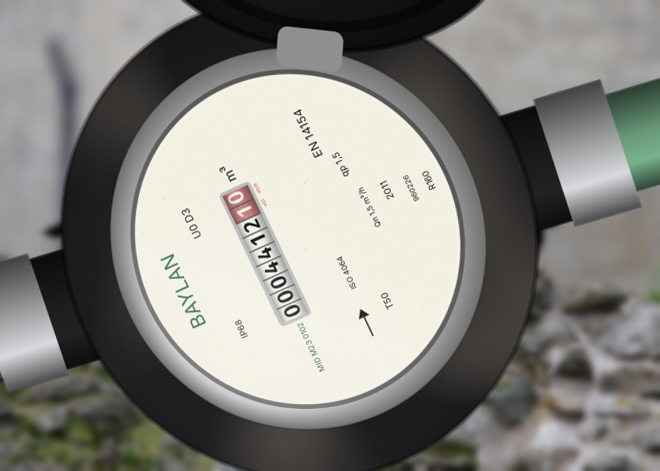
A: 4412.10m³
